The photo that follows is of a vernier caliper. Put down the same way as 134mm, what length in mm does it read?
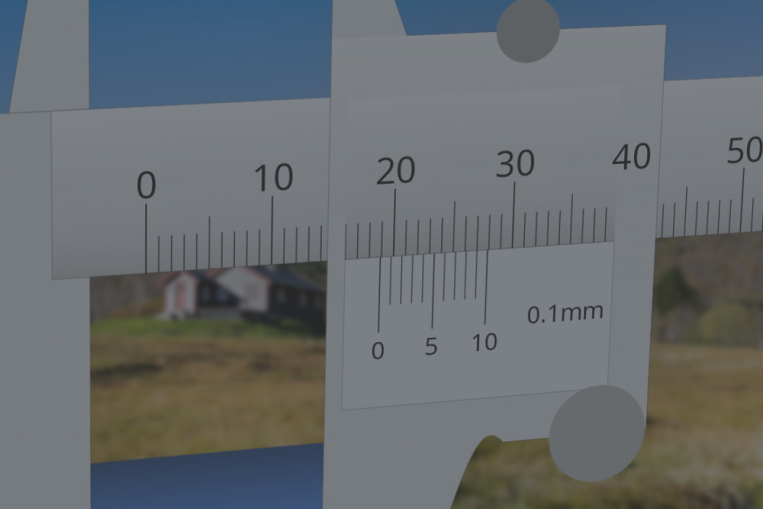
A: 18.9mm
